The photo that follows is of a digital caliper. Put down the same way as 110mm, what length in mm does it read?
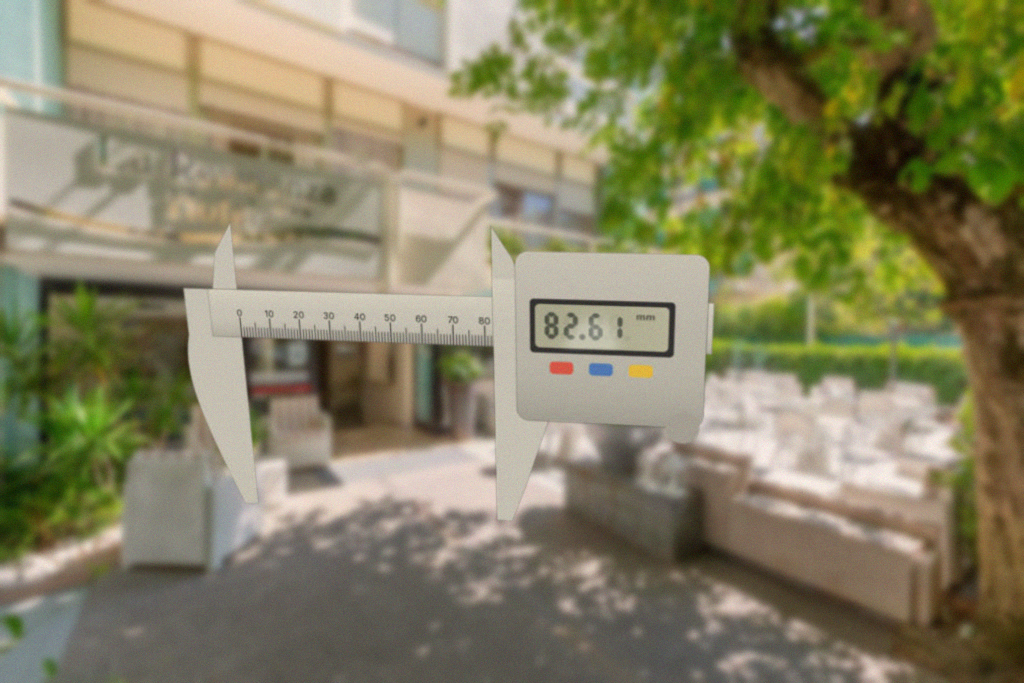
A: 82.61mm
